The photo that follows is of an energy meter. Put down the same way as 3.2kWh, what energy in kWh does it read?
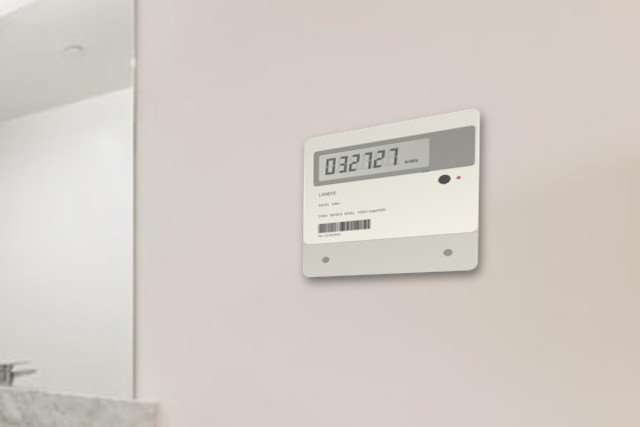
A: 32727kWh
